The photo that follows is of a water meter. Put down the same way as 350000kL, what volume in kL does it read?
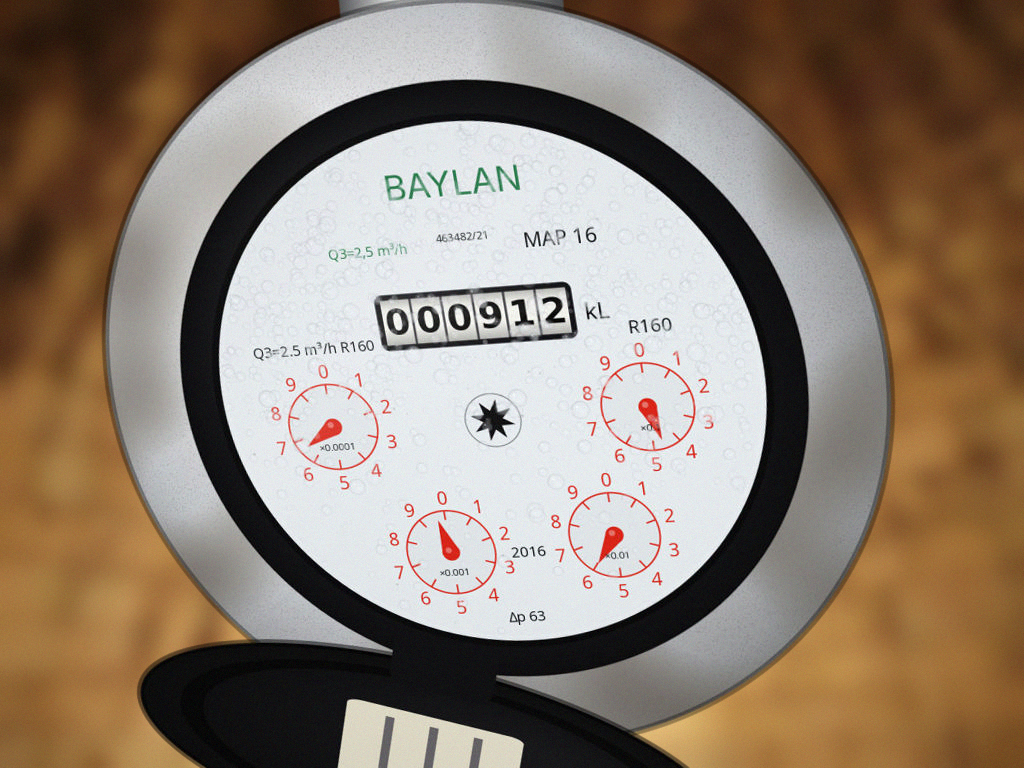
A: 912.4596kL
